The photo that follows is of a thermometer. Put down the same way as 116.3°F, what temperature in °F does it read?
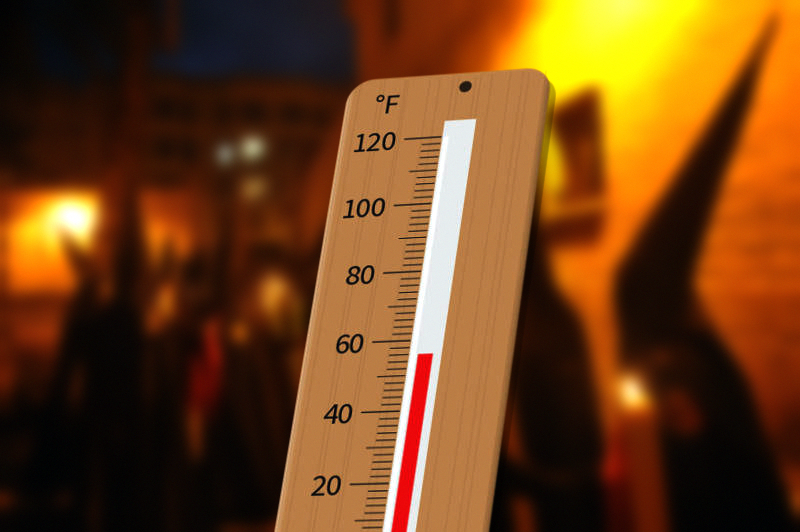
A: 56°F
